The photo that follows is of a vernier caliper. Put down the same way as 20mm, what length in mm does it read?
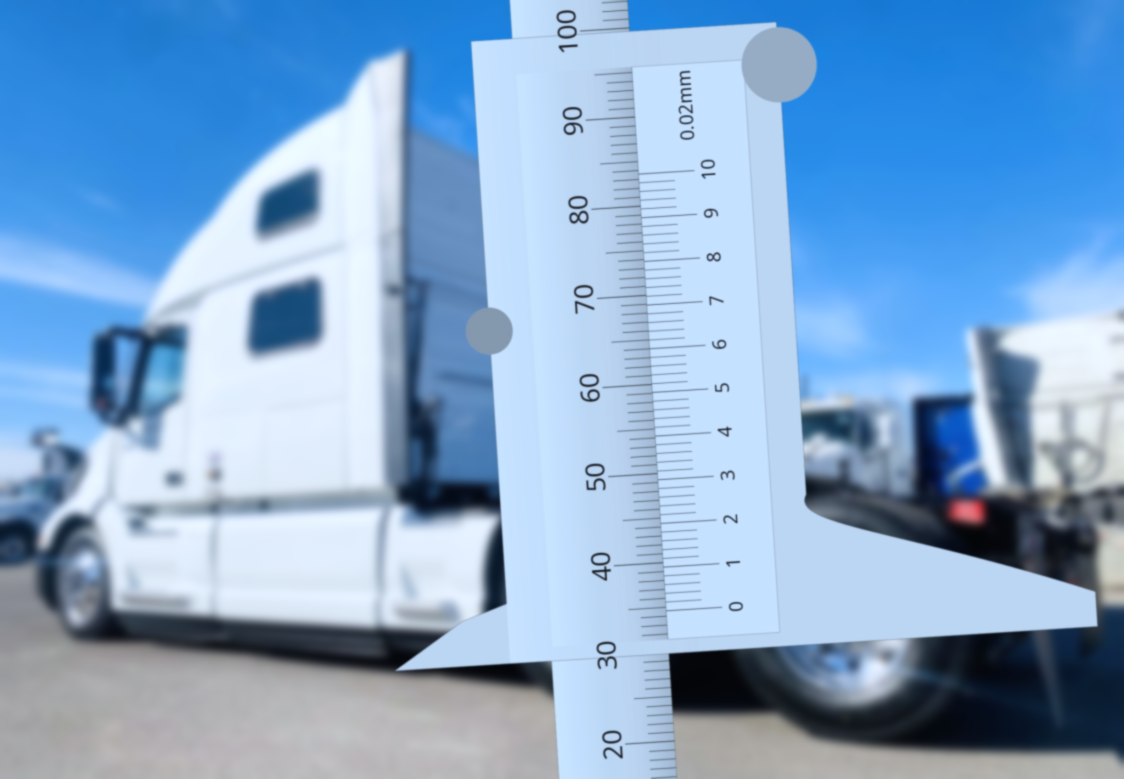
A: 34.6mm
